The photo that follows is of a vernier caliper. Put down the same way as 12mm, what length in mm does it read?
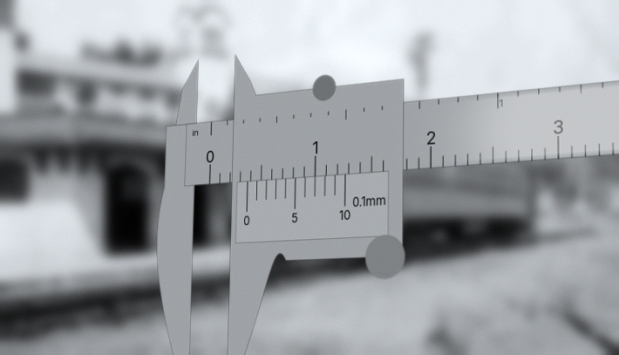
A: 3.7mm
